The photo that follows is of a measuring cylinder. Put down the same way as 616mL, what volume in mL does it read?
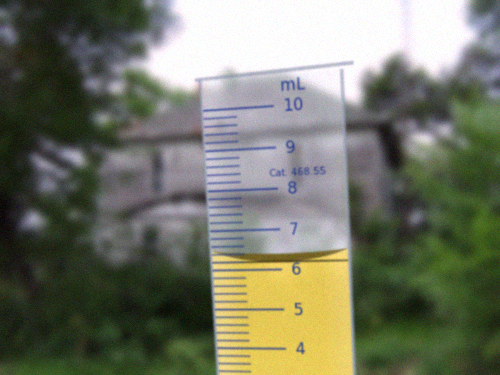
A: 6.2mL
